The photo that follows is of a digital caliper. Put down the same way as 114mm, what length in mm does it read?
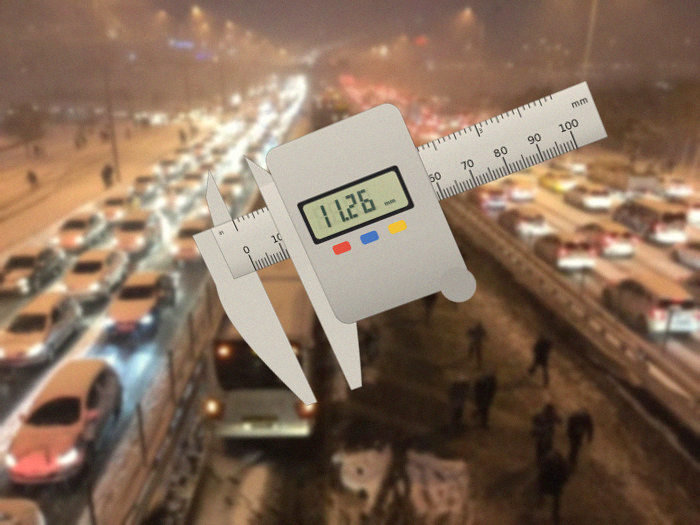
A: 11.26mm
